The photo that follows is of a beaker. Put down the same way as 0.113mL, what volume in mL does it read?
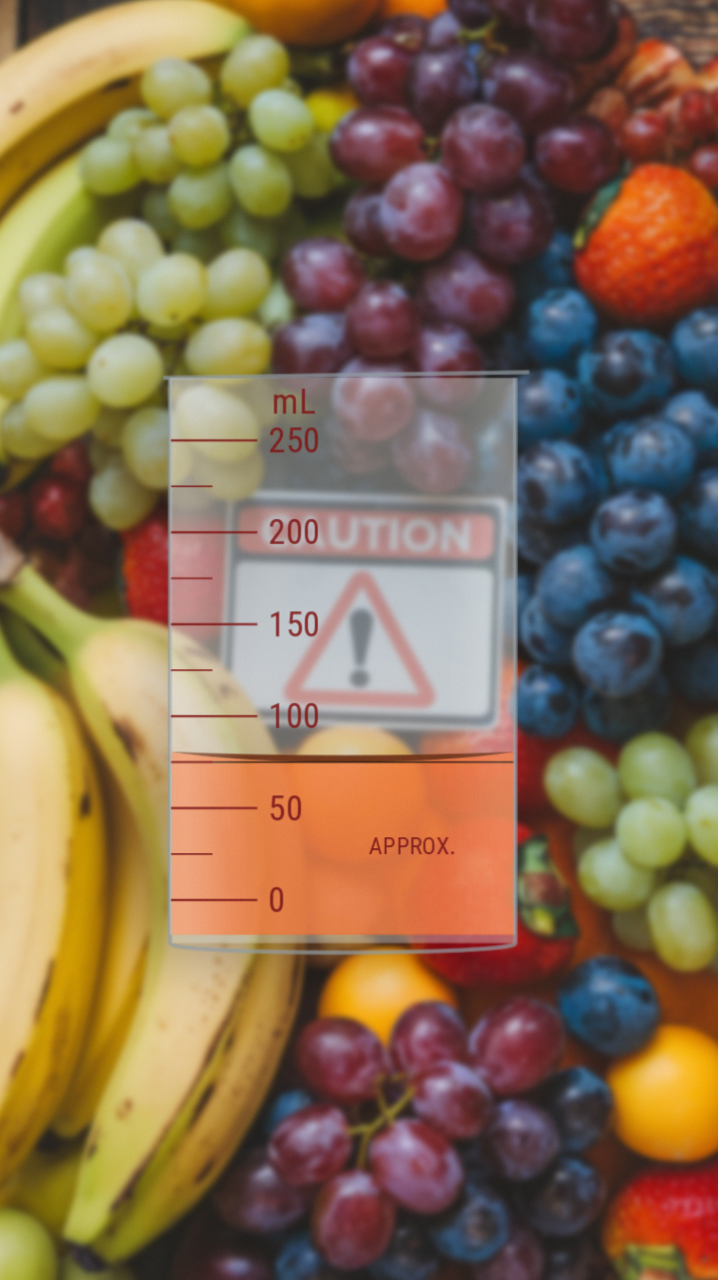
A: 75mL
